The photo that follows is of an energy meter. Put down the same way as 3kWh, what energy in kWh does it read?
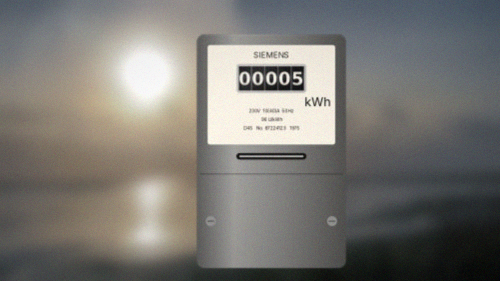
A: 5kWh
